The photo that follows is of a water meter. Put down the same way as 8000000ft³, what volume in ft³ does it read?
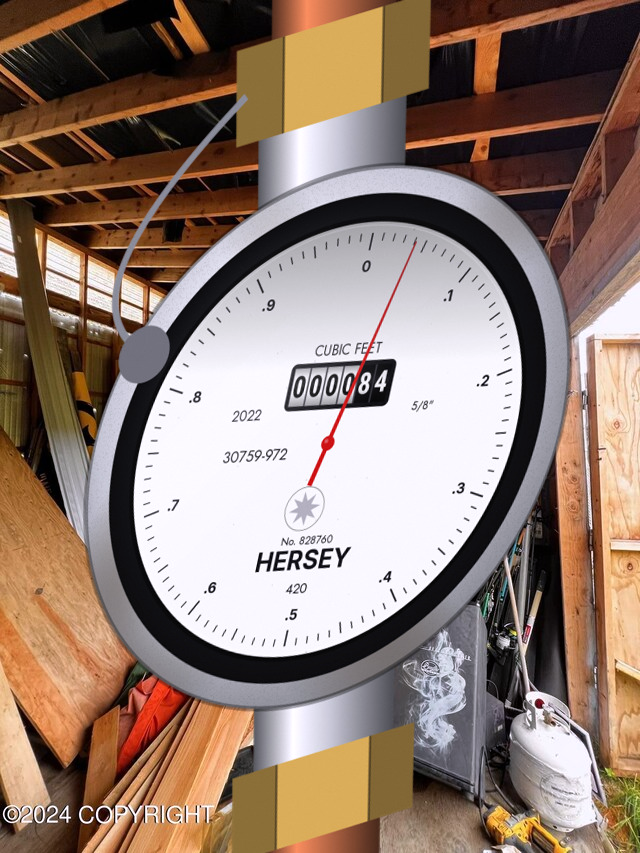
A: 84.04ft³
